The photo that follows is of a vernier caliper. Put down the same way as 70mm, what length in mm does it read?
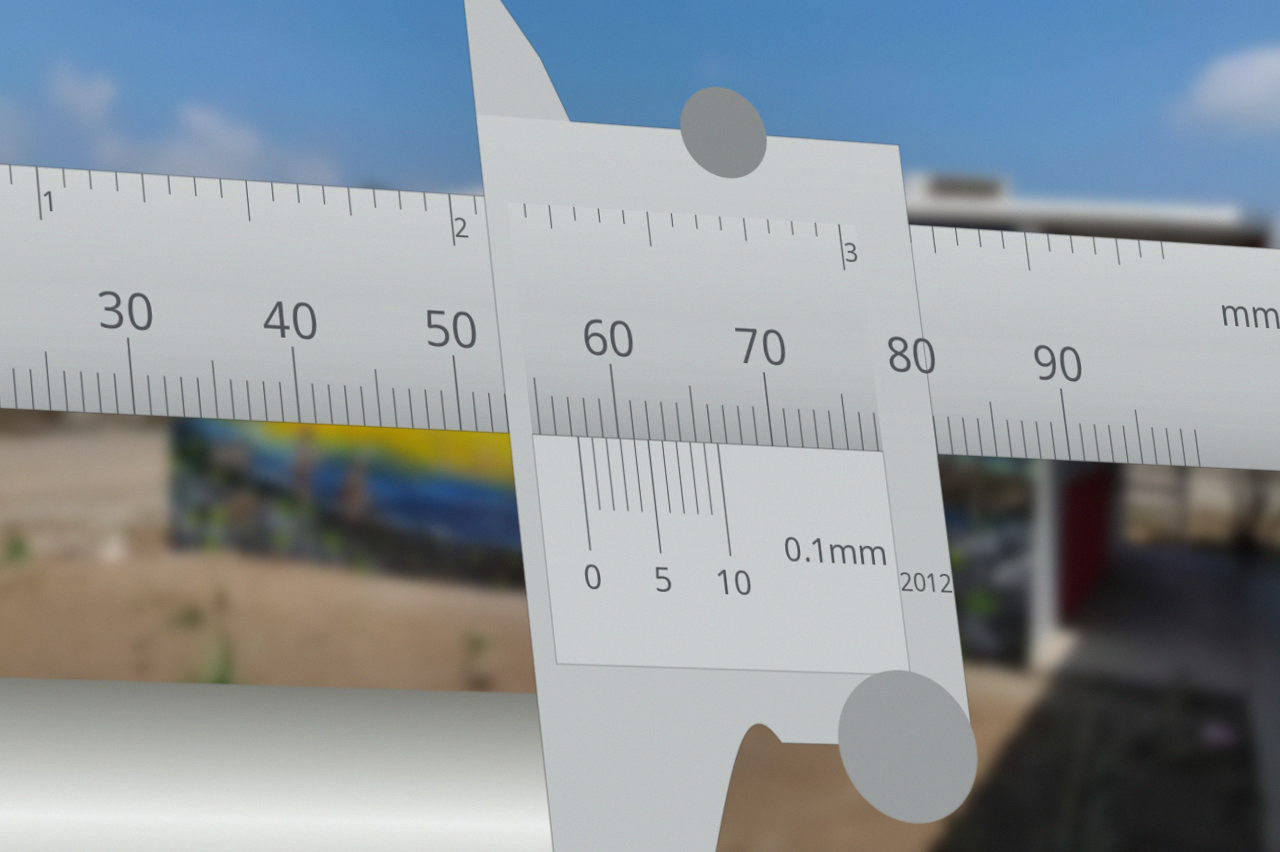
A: 57.4mm
